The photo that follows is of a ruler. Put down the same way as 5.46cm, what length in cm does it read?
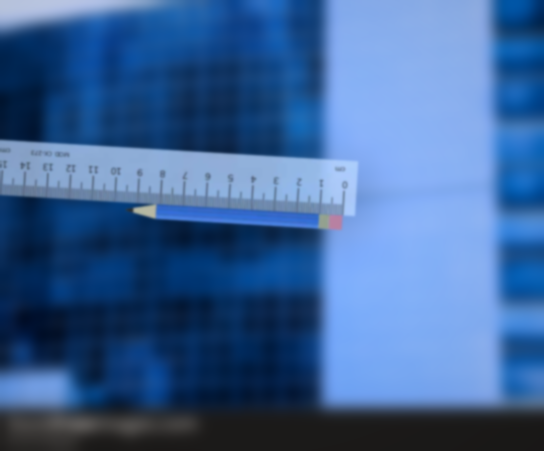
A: 9.5cm
